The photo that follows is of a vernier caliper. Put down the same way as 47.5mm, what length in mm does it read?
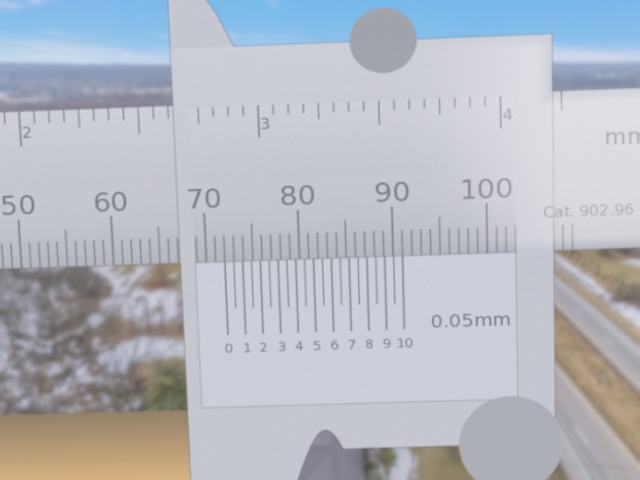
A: 72.0mm
